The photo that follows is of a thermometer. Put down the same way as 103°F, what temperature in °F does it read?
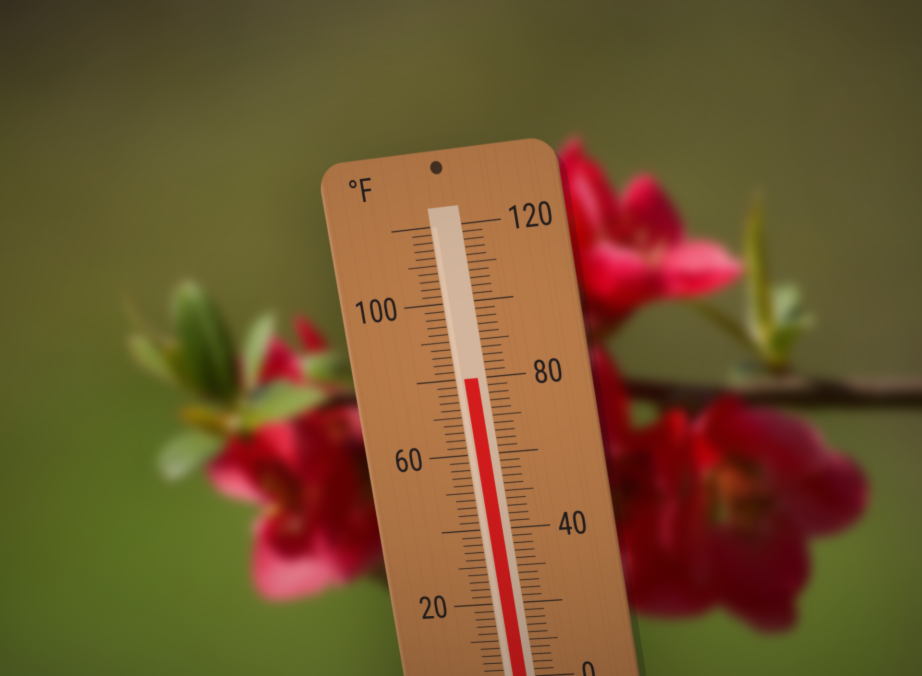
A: 80°F
